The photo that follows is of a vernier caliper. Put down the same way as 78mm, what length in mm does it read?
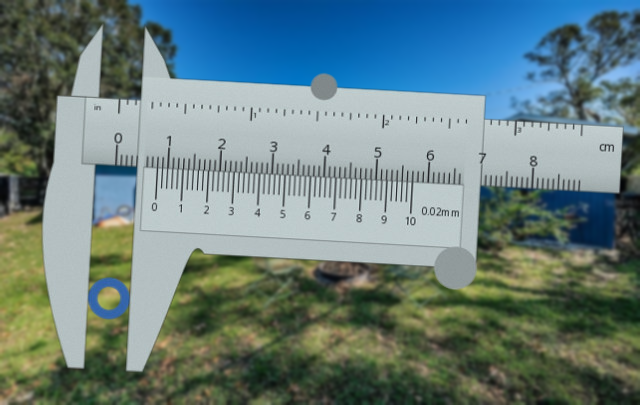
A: 8.0mm
